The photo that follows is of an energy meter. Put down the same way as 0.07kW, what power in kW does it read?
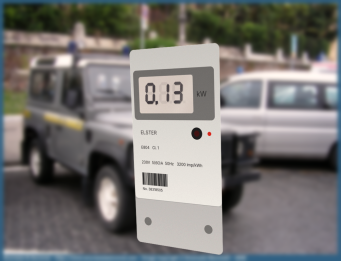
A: 0.13kW
